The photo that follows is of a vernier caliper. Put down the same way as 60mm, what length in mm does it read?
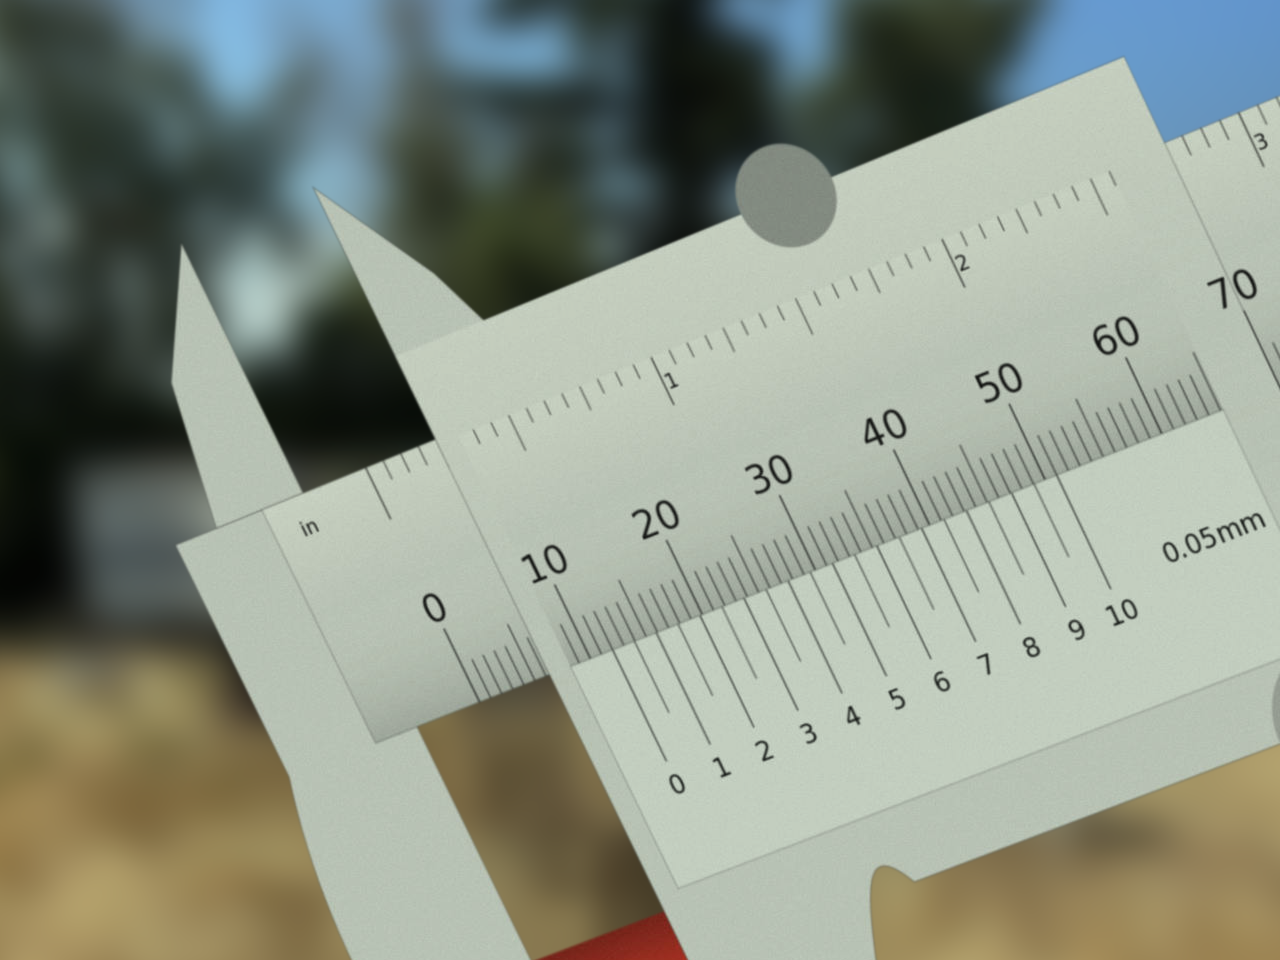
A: 12.0mm
